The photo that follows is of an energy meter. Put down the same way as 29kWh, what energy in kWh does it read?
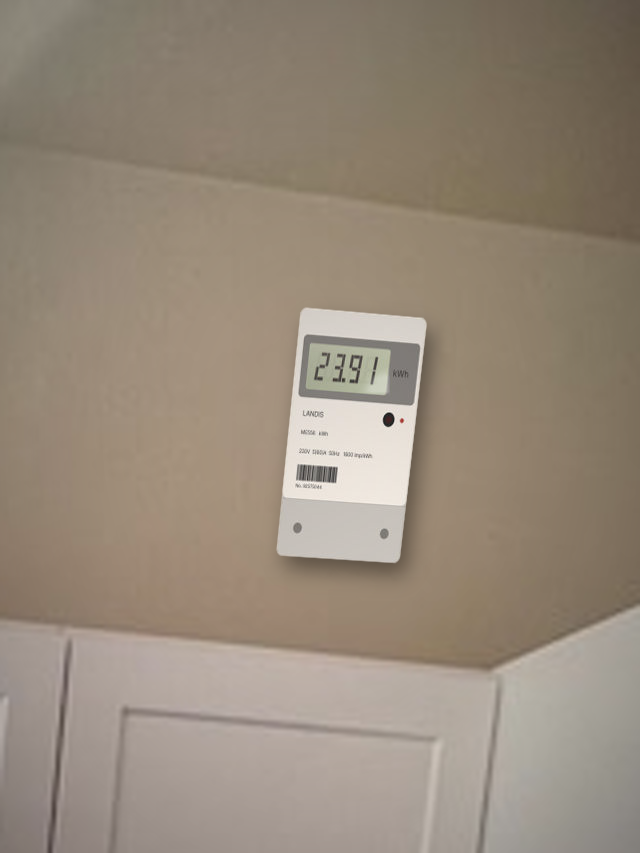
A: 23.91kWh
